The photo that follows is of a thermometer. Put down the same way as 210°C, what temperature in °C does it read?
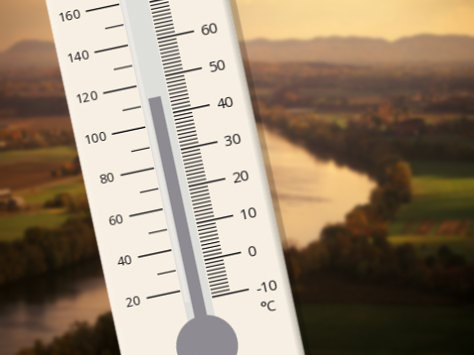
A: 45°C
